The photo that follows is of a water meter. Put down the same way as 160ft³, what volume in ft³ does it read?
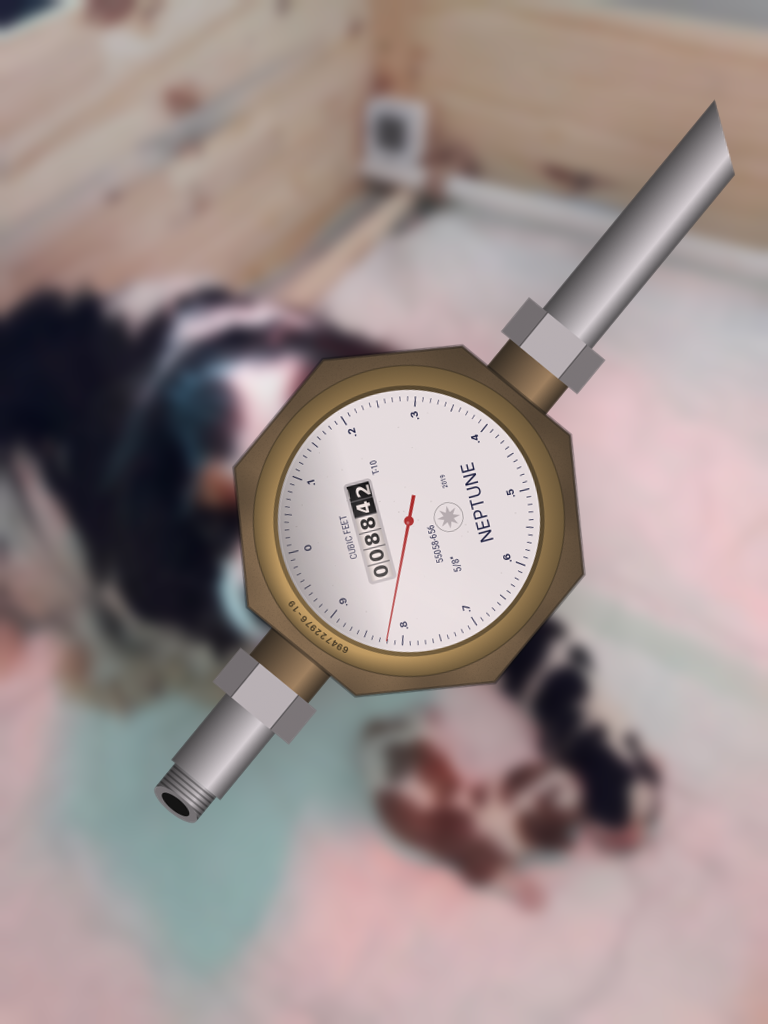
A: 8841.82ft³
